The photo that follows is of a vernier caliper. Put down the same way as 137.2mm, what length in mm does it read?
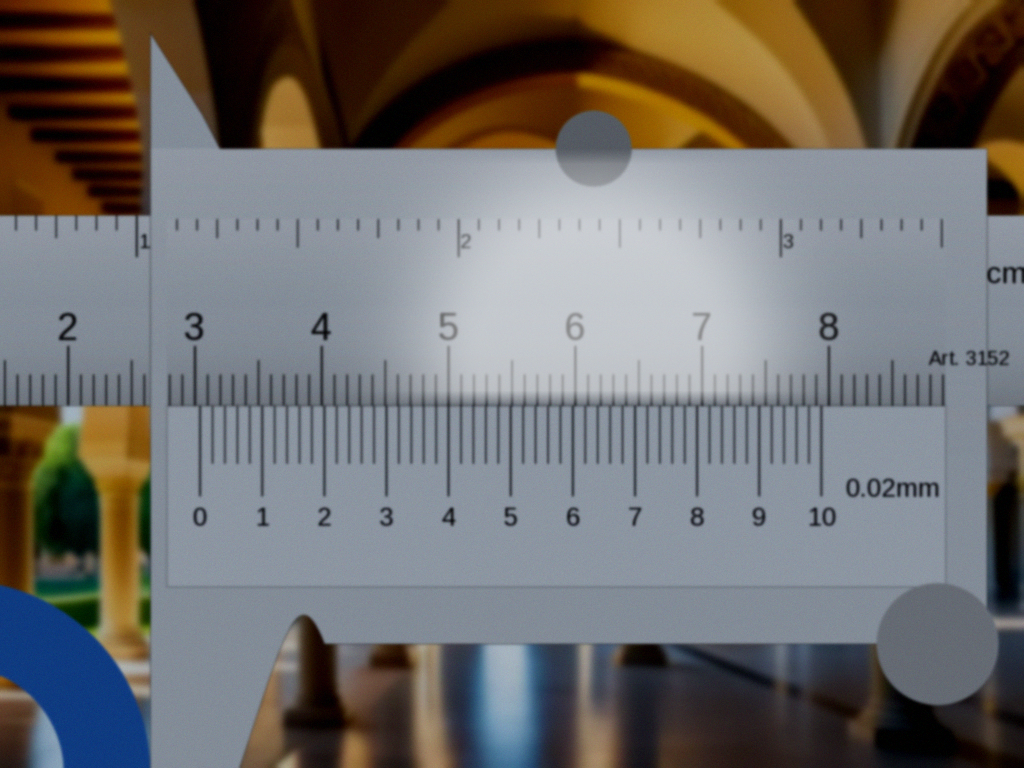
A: 30.4mm
